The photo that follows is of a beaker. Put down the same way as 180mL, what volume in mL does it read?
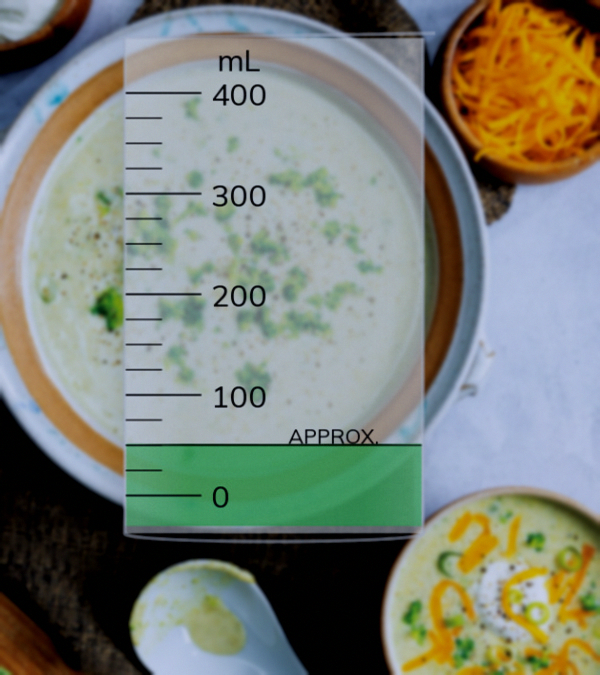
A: 50mL
